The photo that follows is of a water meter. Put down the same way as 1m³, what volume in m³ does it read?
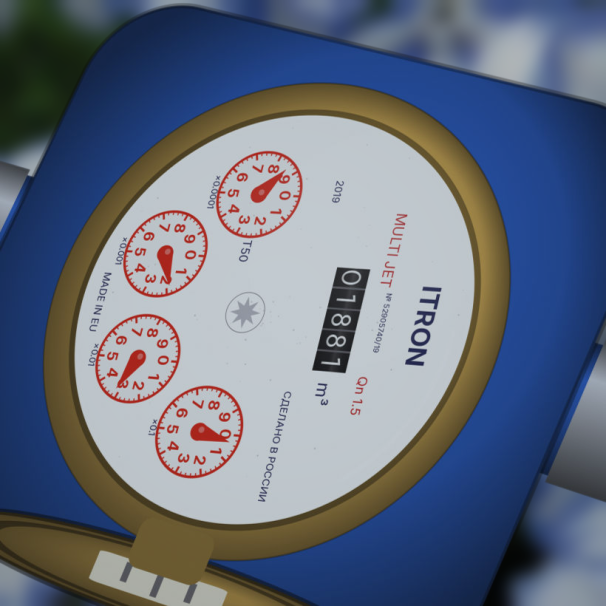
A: 1881.0318m³
